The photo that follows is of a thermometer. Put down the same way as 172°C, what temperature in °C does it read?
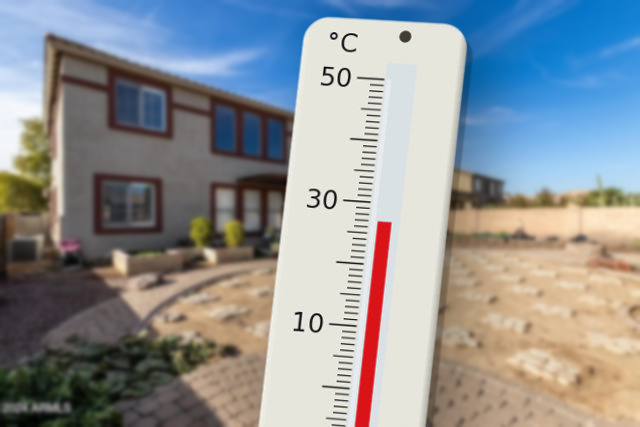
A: 27°C
